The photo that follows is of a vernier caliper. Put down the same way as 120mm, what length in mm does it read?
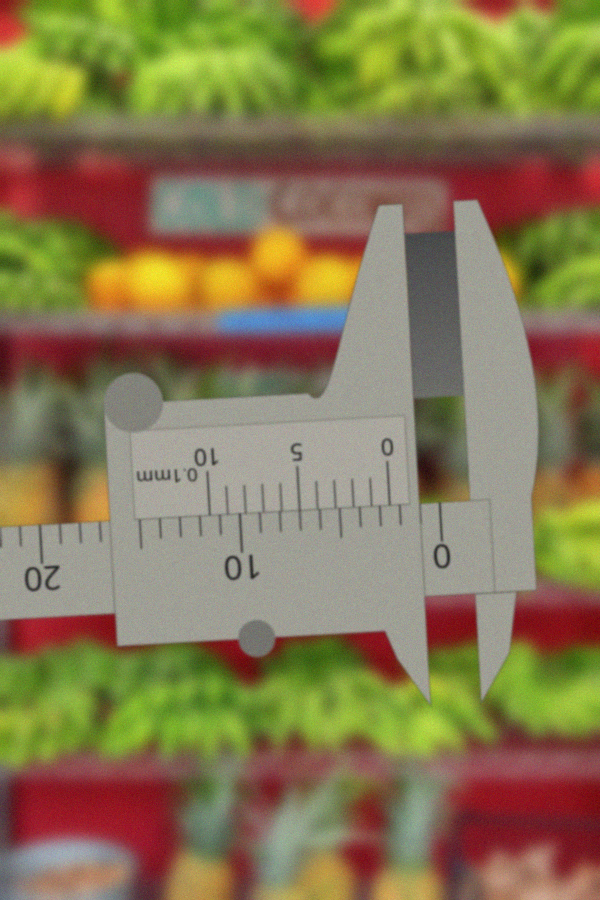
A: 2.5mm
